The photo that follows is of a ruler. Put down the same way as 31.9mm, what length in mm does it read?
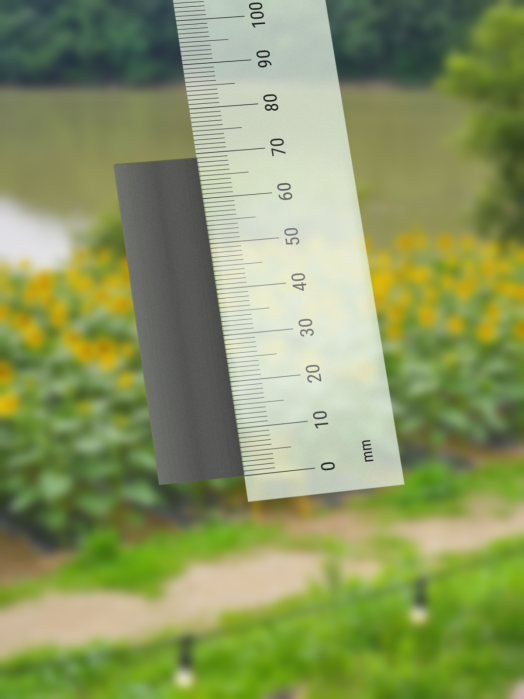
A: 69mm
